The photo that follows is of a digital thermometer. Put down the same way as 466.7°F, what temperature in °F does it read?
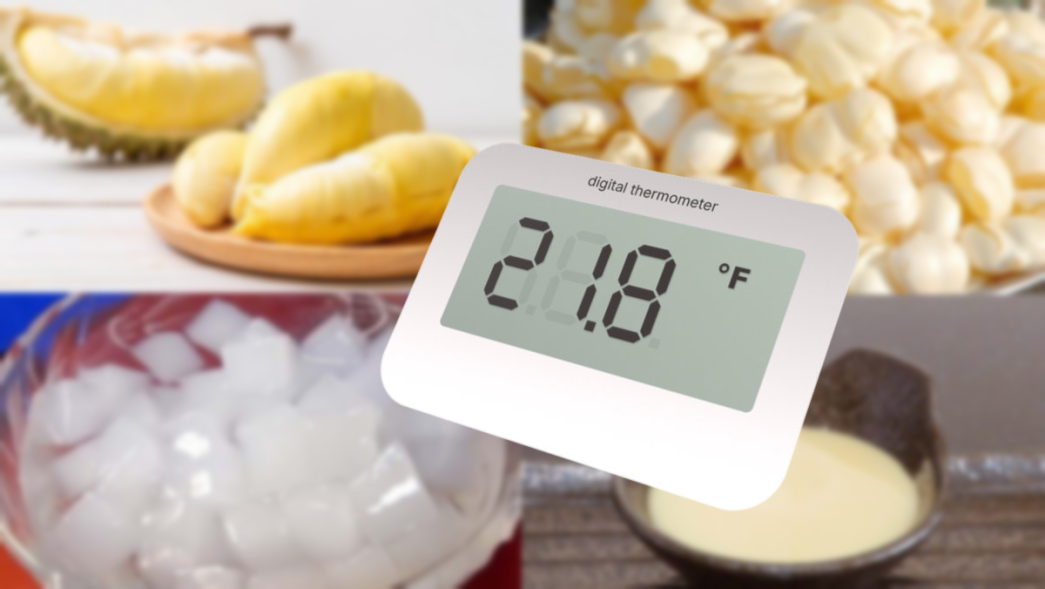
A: 21.8°F
